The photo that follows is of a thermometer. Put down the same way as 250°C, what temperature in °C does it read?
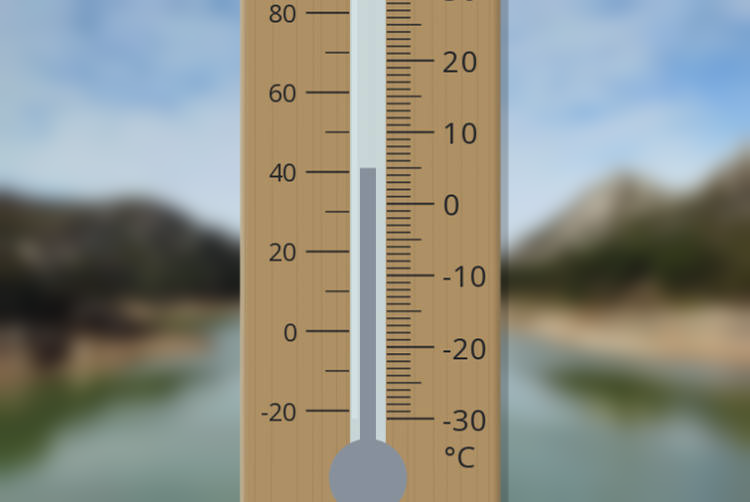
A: 5°C
